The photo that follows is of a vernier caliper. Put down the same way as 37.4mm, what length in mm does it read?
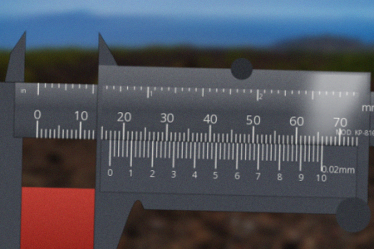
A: 17.0mm
